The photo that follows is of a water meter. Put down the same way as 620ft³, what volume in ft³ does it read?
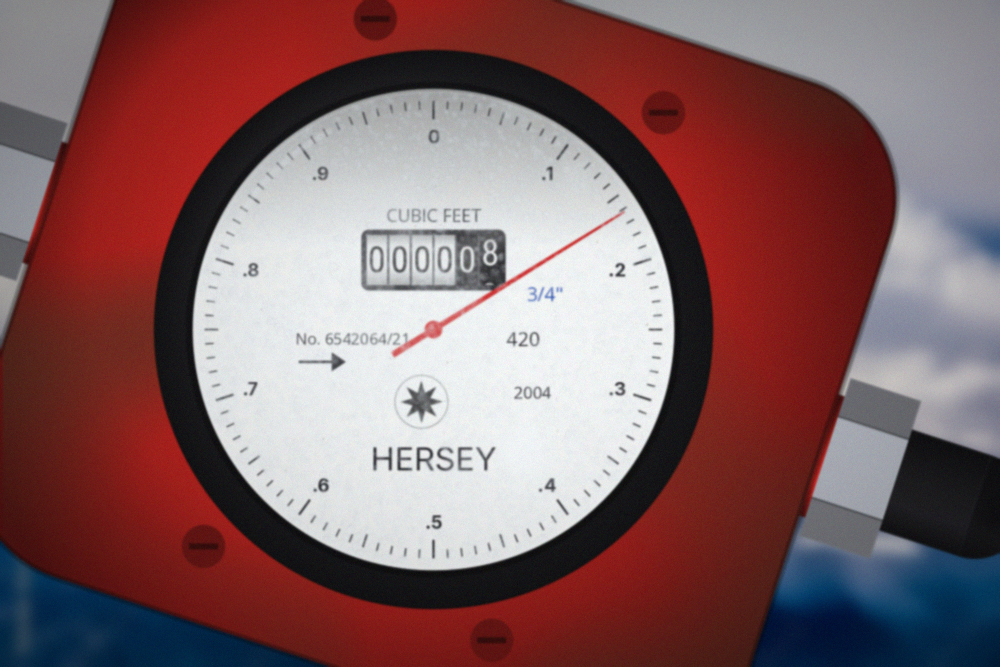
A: 8.16ft³
